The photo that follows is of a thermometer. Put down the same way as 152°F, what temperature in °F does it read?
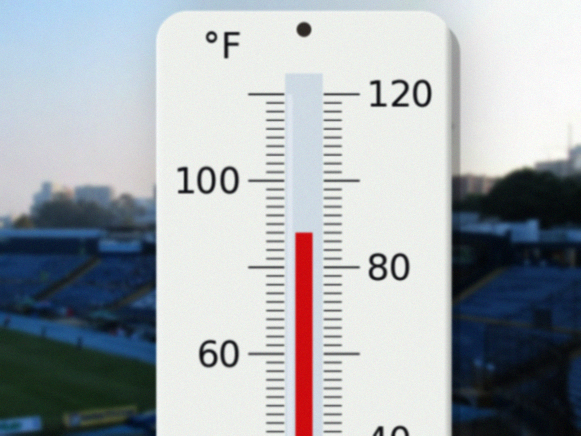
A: 88°F
